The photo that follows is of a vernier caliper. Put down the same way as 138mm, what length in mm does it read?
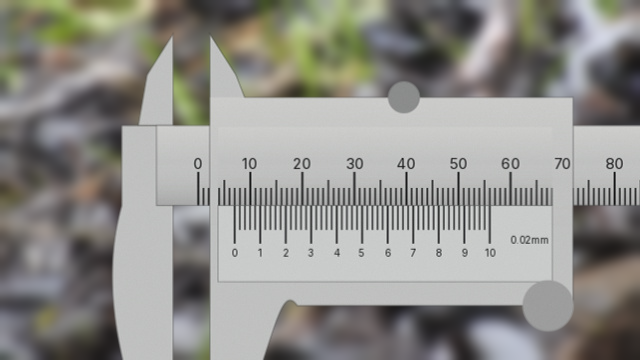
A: 7.0mm
